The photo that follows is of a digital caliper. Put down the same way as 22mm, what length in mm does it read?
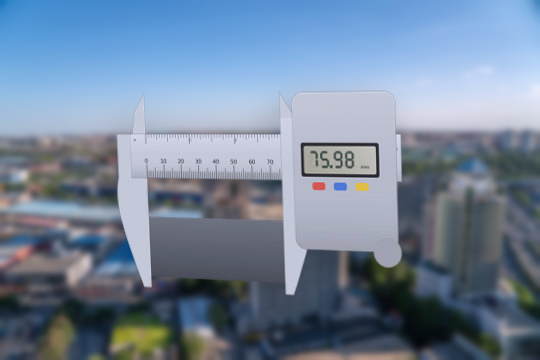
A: 75.98mm
